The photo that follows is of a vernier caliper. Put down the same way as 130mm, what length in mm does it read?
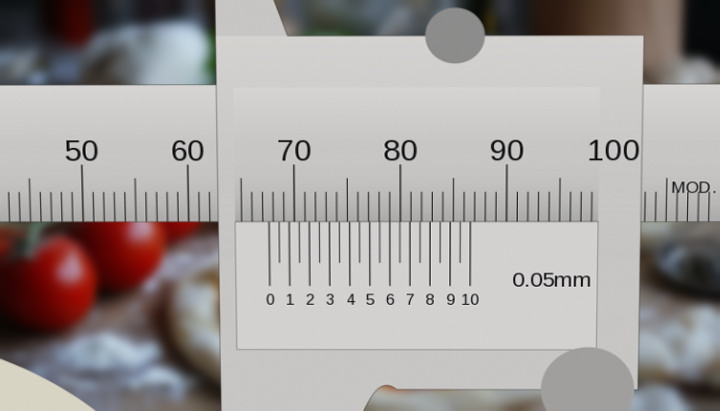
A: 67.6mm
